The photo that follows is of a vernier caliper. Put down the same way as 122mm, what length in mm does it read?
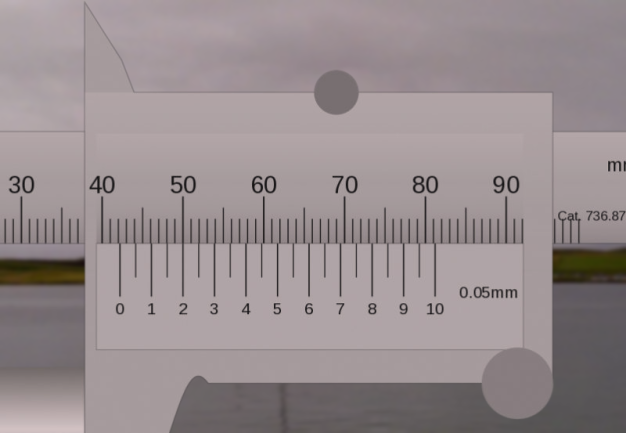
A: 42.2mm
